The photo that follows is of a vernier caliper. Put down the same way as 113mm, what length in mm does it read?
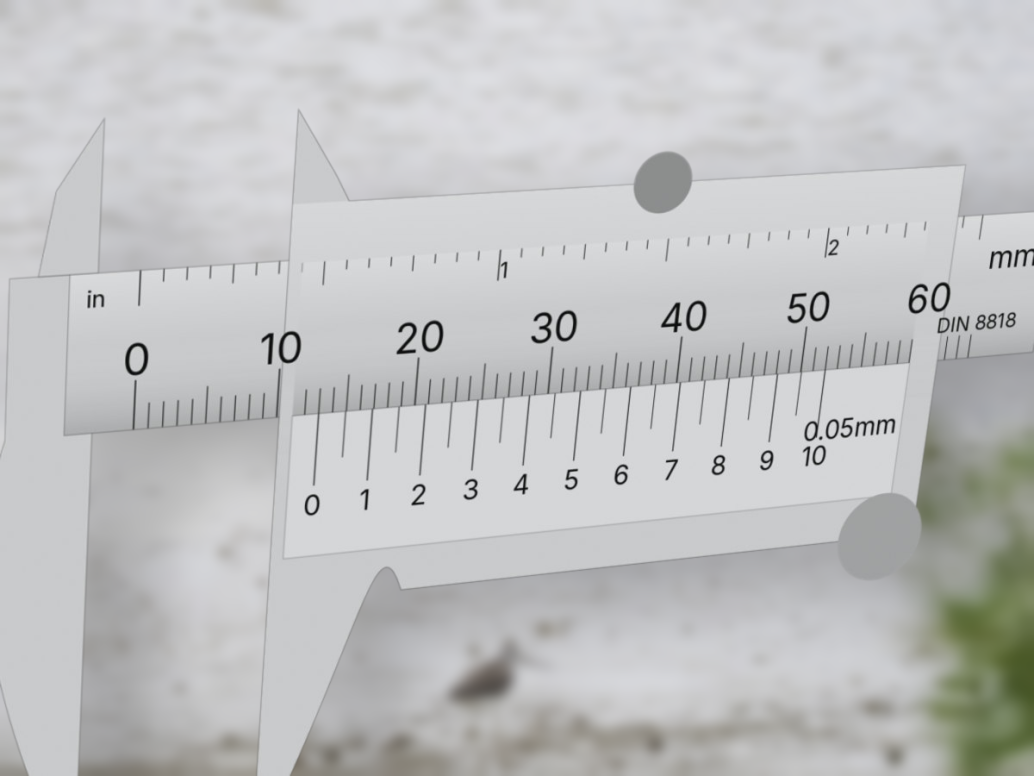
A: 13.0mm
